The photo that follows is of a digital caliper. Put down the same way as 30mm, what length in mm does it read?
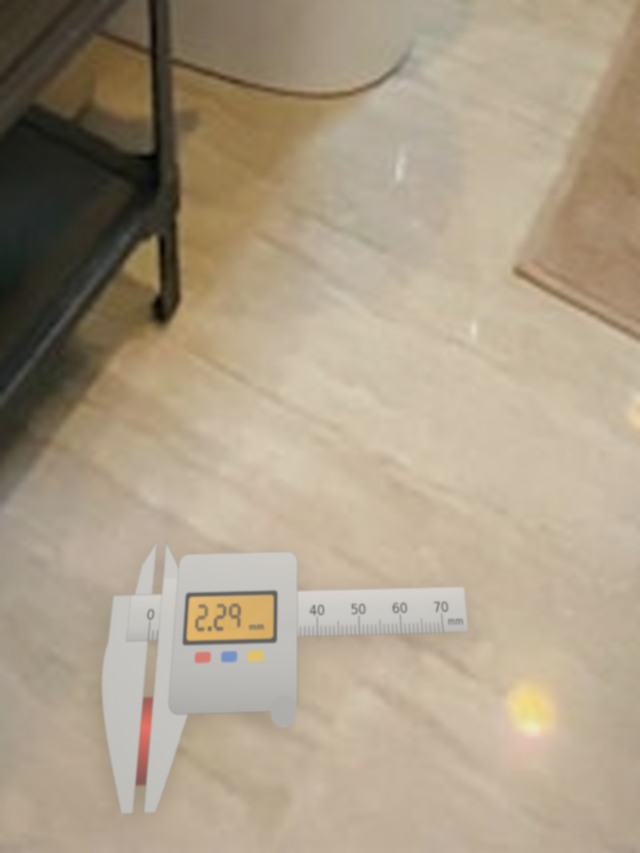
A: 2.29mm
